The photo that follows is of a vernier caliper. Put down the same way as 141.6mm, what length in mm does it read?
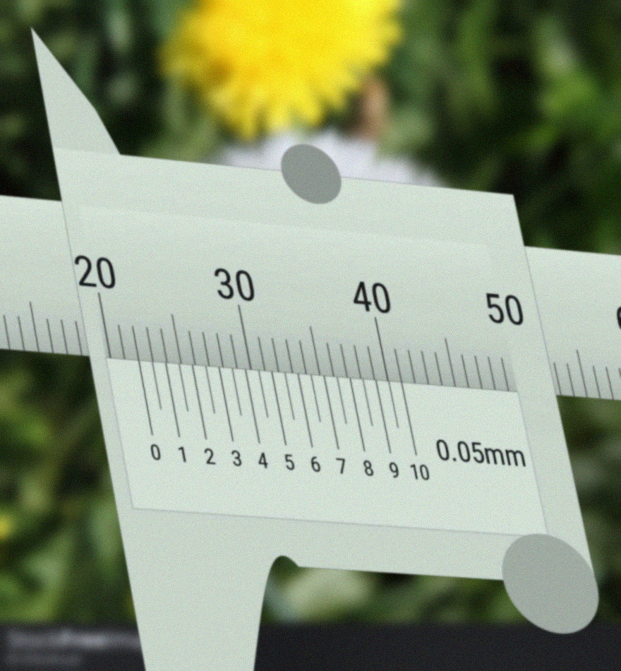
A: 22.0mm
